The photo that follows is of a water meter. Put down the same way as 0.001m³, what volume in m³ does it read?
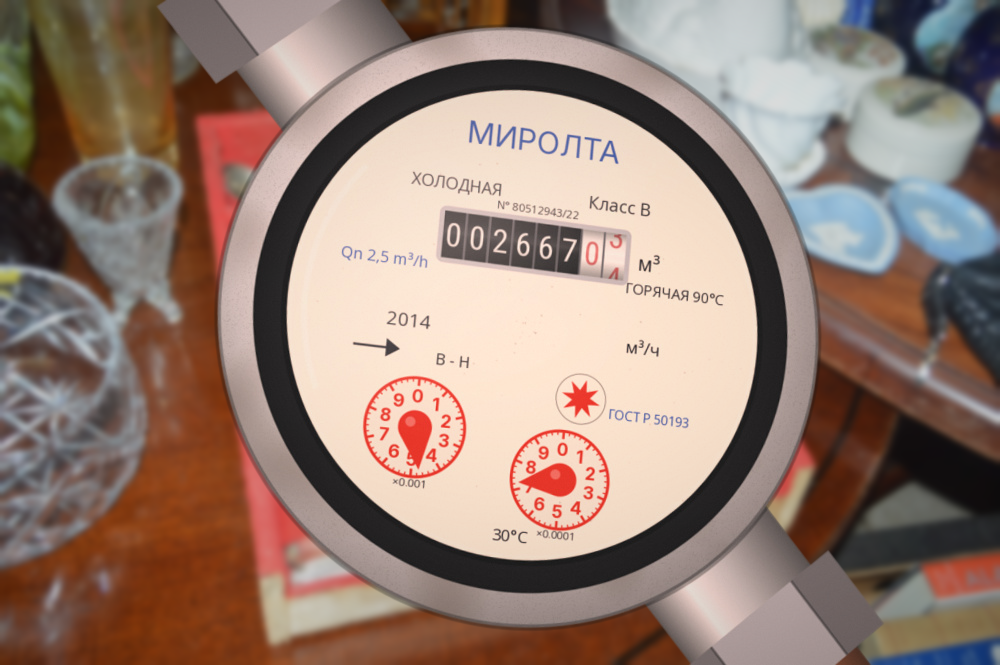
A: 2667.0347m³
